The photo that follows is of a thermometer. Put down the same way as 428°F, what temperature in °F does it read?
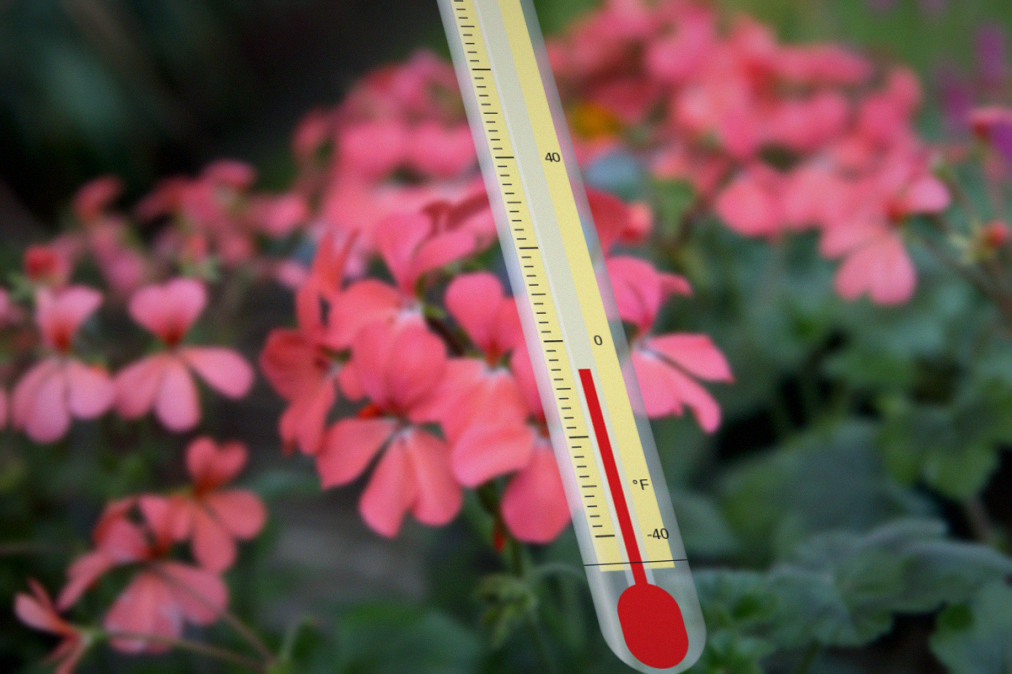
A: -6°F
